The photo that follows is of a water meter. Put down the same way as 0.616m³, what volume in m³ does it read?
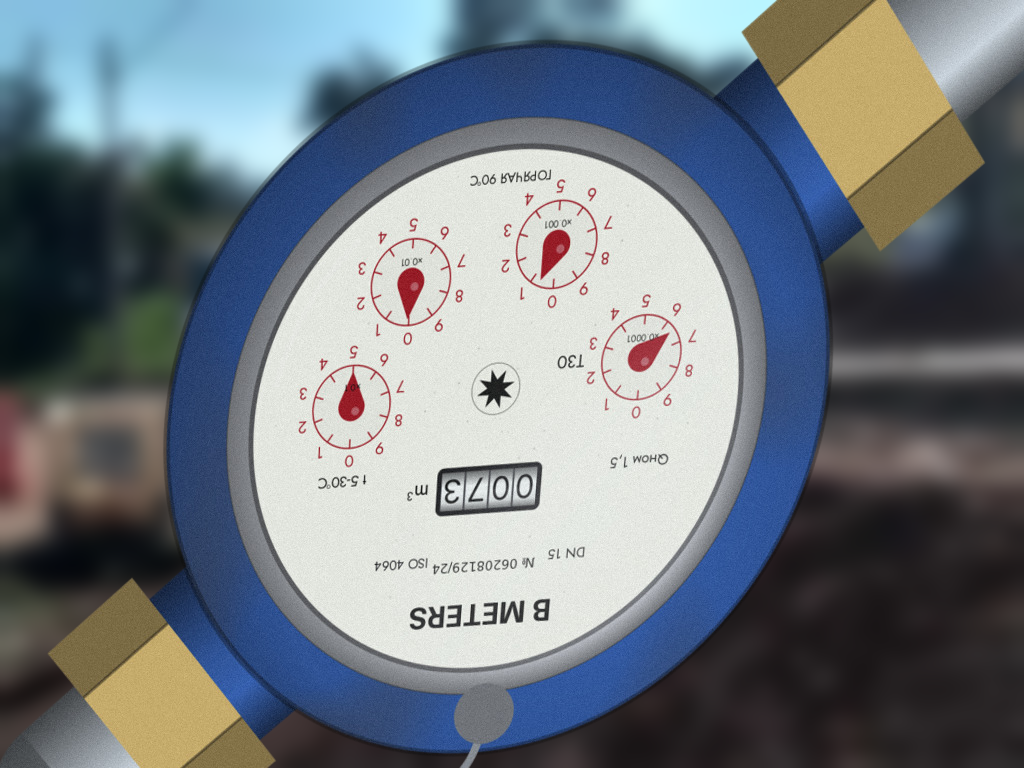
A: 73.5006m³
